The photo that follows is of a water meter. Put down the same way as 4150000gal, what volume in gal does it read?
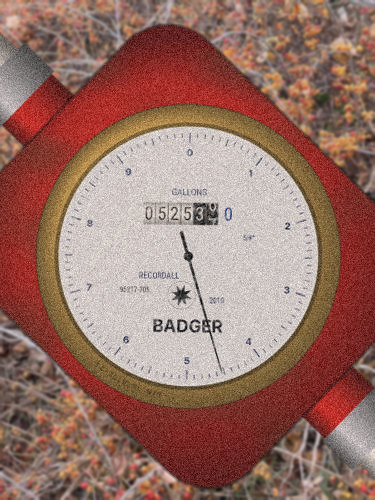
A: 525364.5gal
